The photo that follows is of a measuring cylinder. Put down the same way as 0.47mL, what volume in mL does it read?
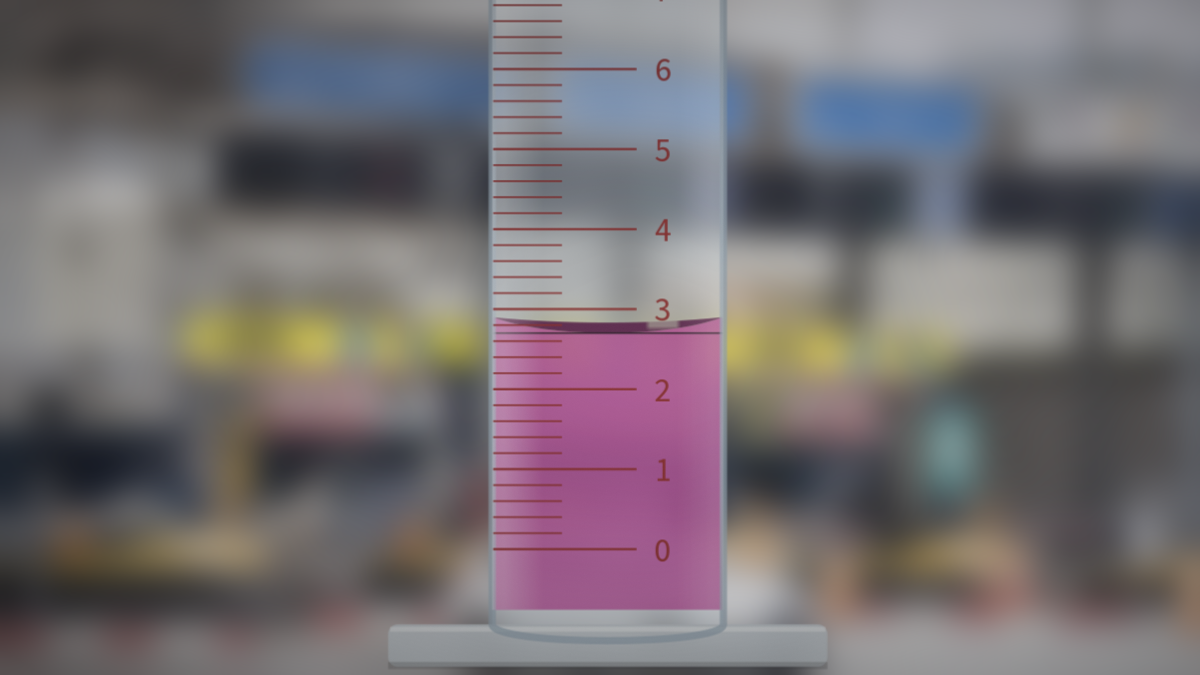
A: 2.7mL
